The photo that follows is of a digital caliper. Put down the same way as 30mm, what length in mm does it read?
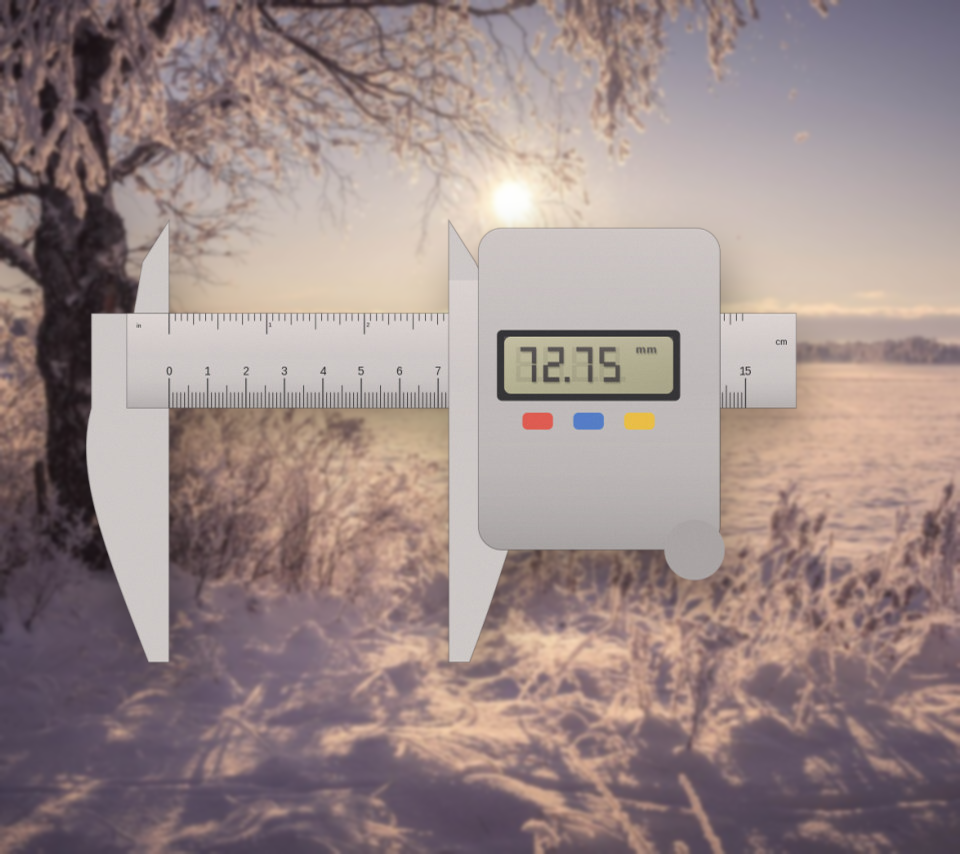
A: 72.75mm
